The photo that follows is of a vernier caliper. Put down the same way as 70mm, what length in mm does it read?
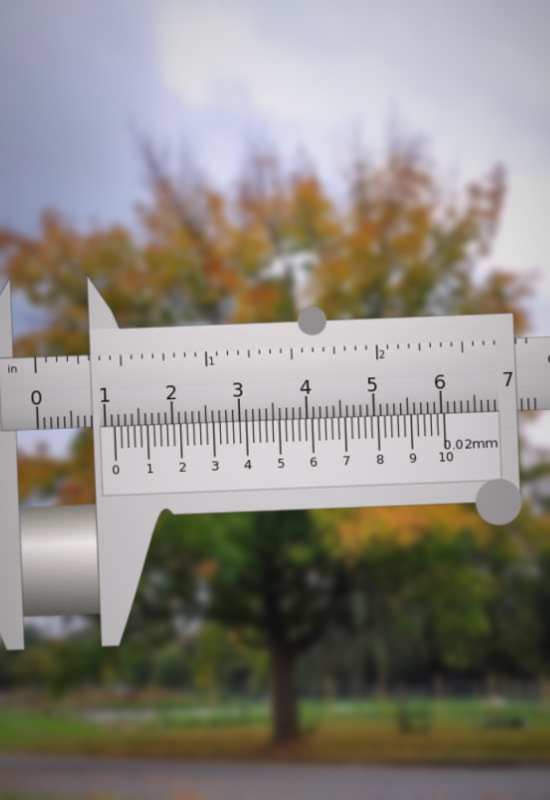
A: 11.4mm
